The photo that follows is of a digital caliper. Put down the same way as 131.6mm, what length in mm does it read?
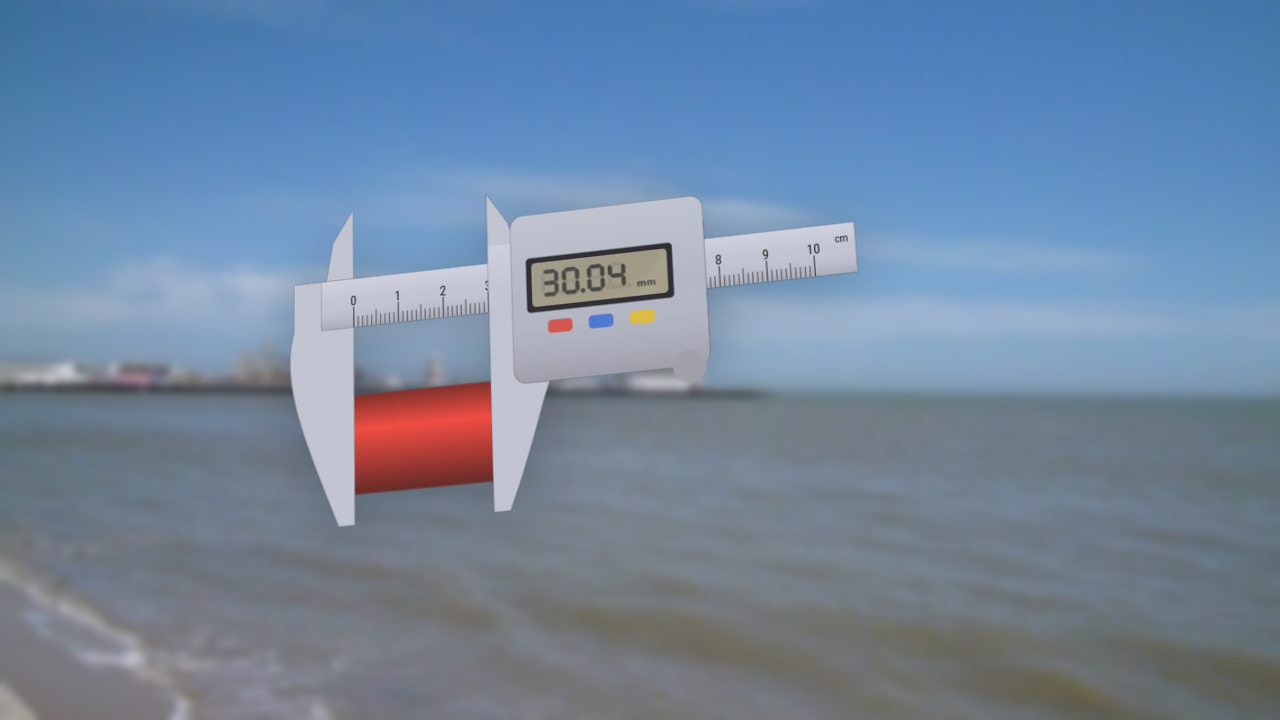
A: 30.04mm
